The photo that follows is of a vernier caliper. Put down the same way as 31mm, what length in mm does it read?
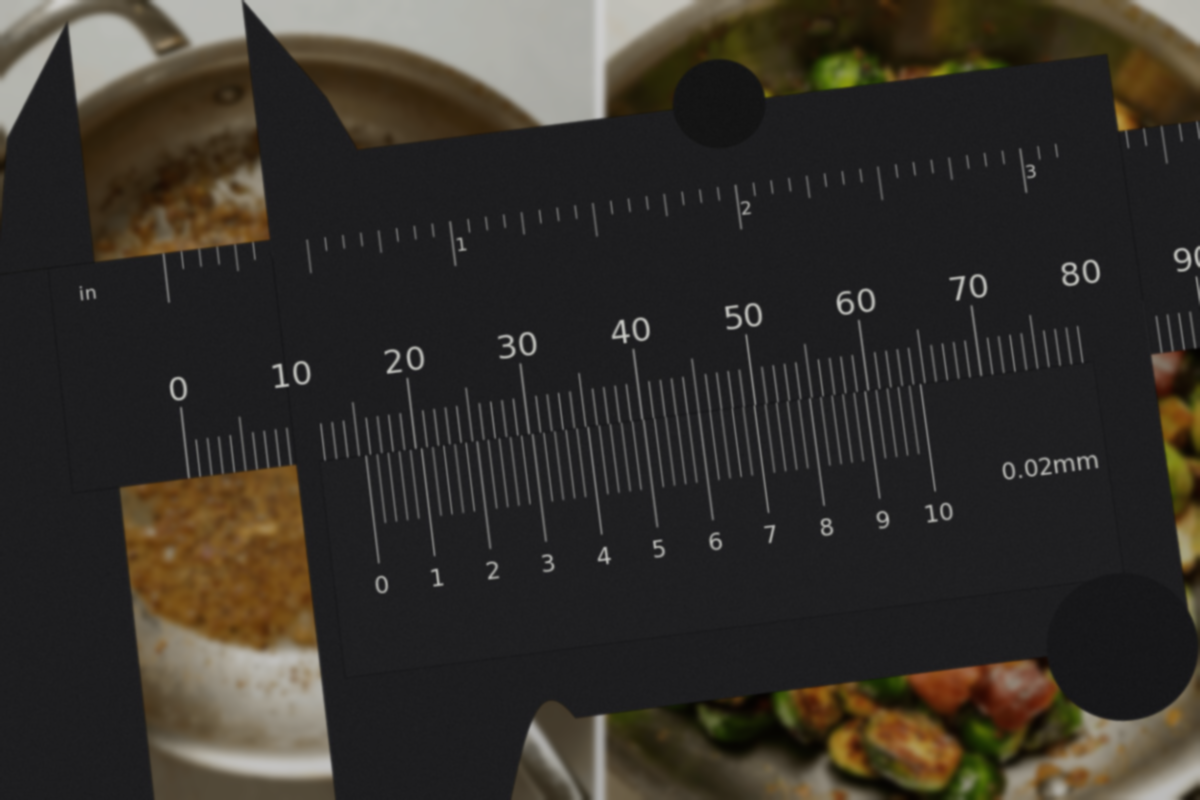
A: 15.6mm
